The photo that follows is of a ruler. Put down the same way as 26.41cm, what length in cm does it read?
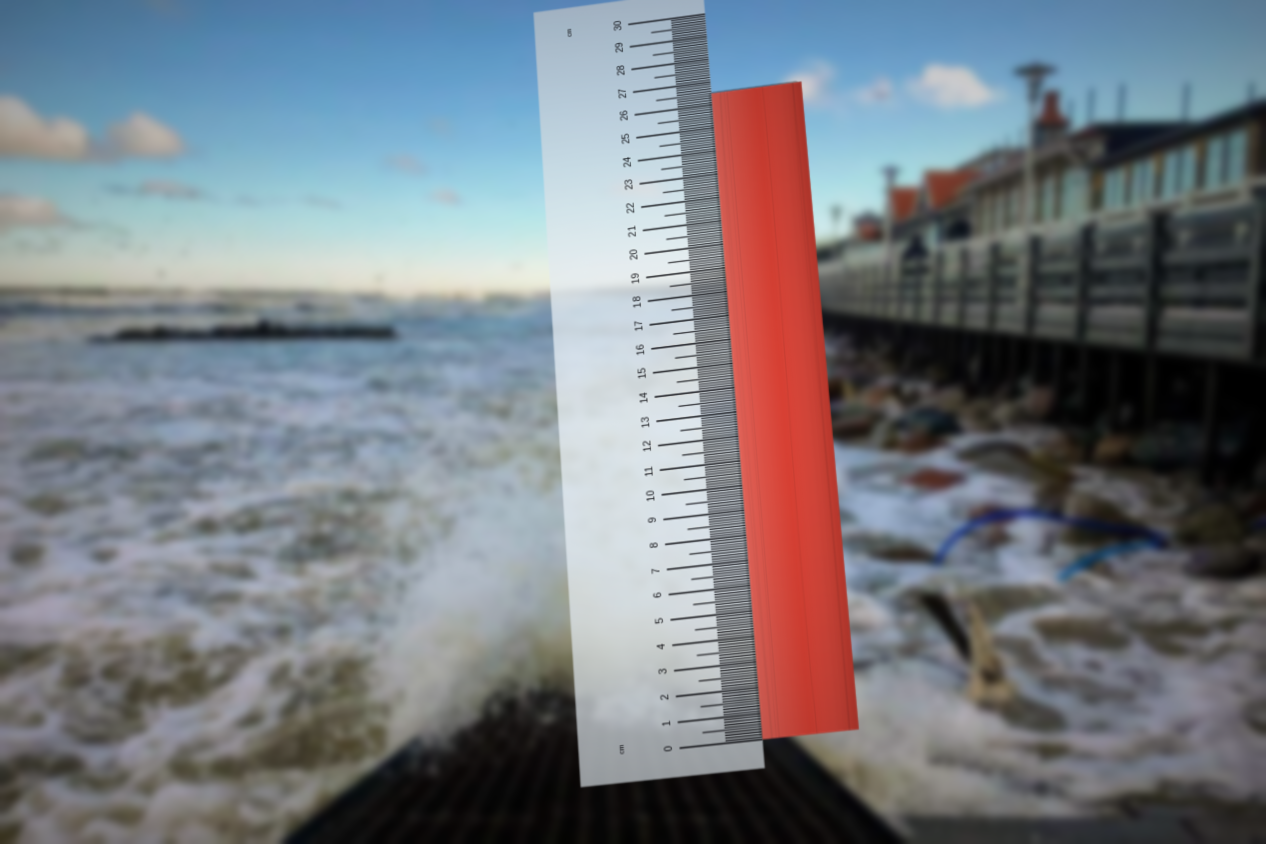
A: 26.5cm
